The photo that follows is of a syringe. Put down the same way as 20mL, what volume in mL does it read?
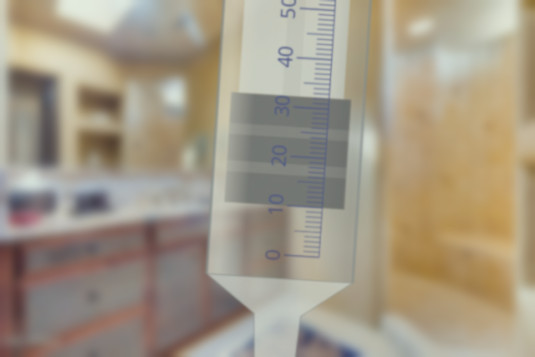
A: 10mL
